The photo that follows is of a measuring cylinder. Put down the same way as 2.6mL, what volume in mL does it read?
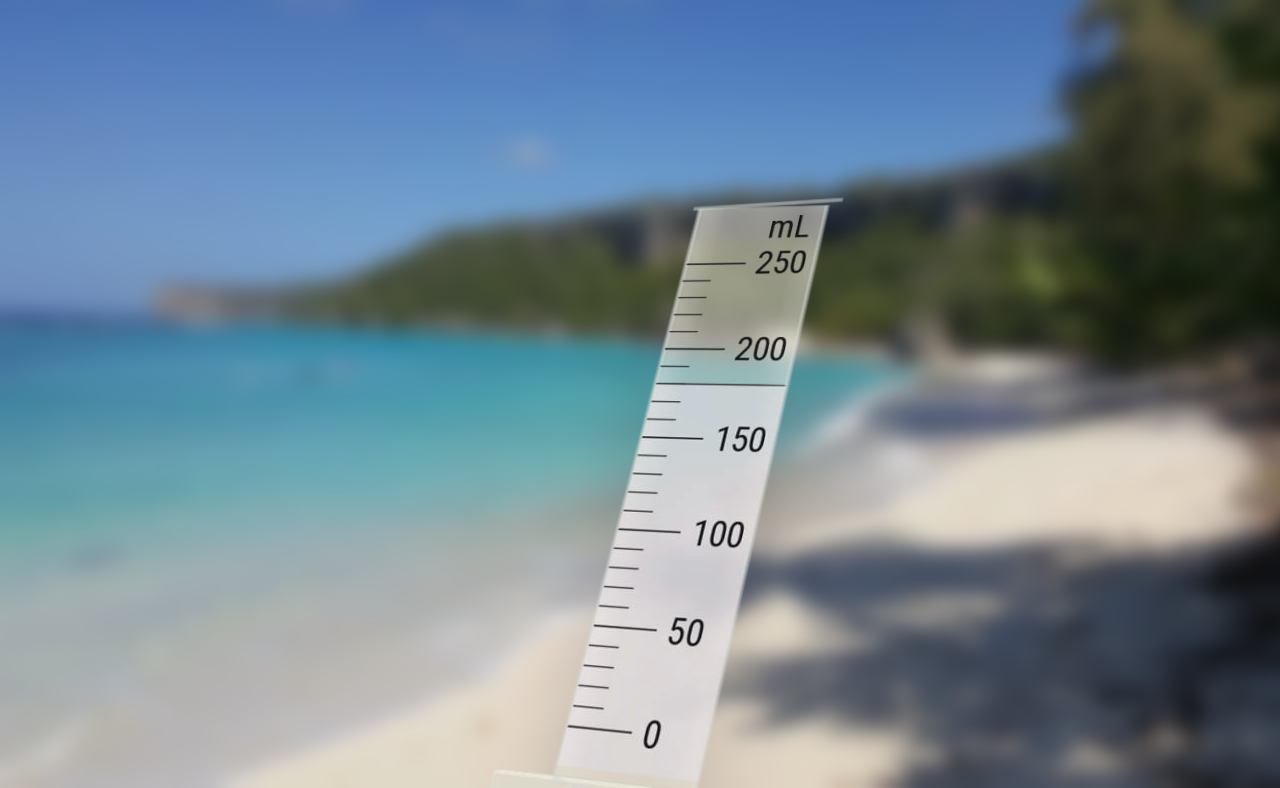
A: 180mL
